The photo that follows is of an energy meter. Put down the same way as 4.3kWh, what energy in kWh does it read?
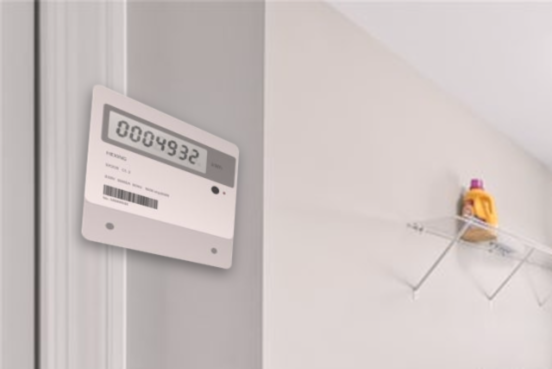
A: 4932kWh
